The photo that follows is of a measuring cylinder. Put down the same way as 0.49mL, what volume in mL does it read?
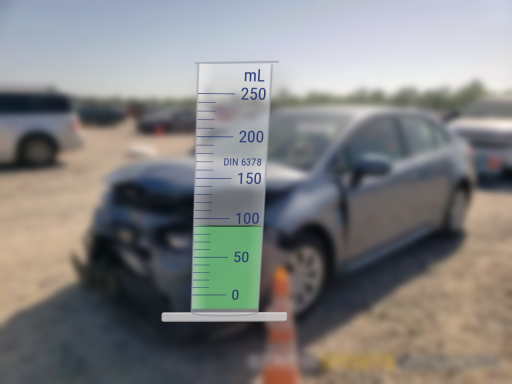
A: 90mL
